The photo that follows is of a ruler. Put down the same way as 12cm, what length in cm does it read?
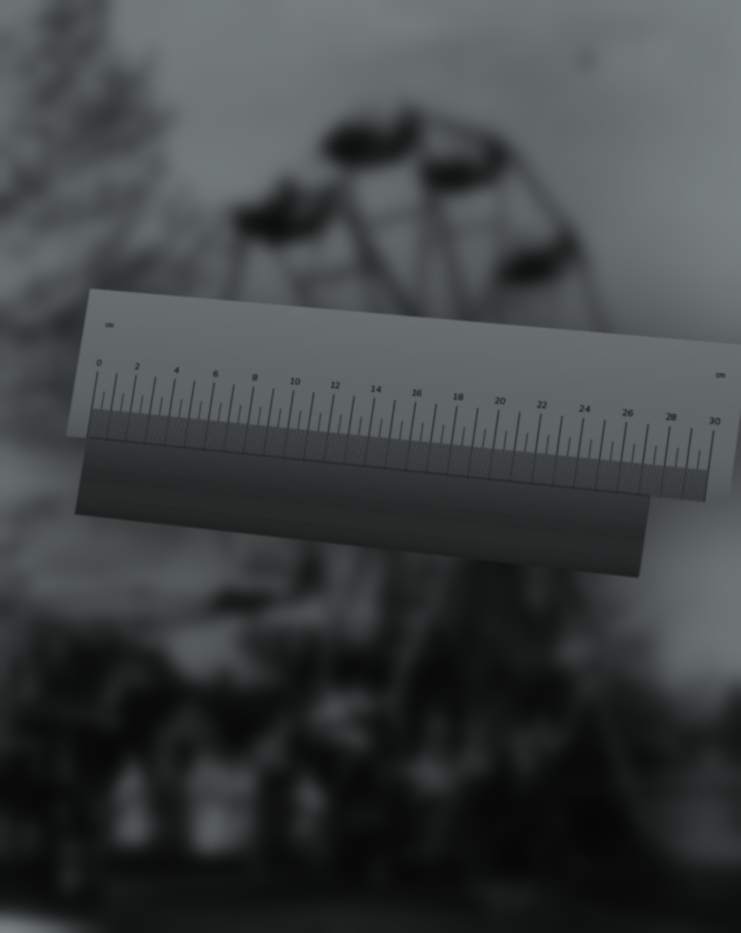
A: 27.5cm
